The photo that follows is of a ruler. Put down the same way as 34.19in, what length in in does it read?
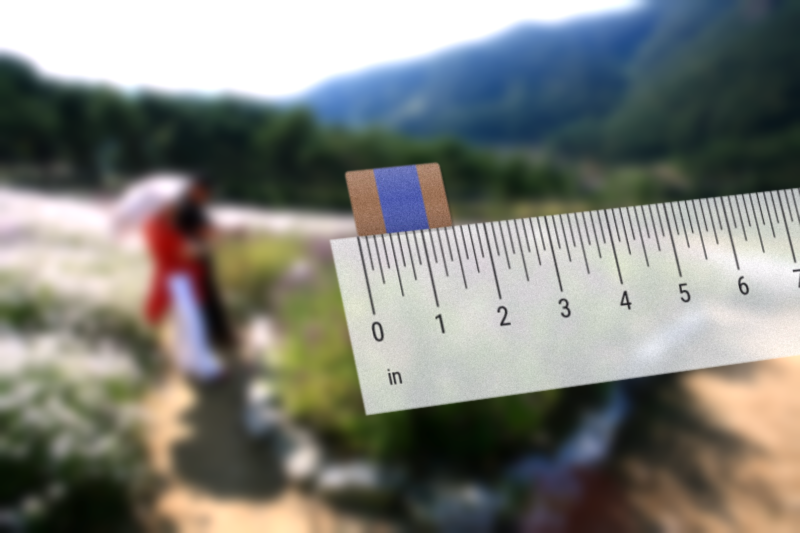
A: 1.5in
